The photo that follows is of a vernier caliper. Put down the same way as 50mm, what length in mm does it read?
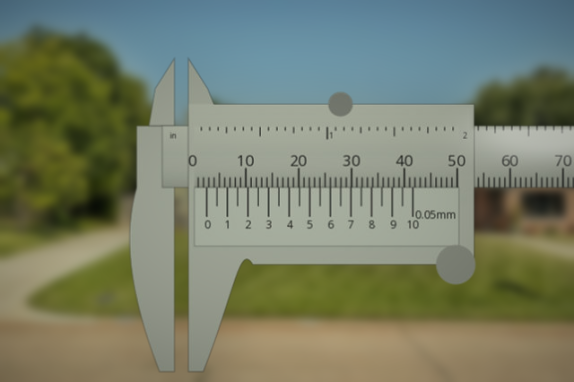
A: 2.6mm
